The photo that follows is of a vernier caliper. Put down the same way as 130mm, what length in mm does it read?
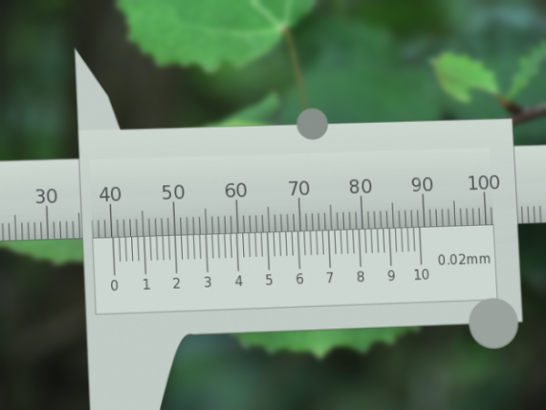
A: 40.2mm
